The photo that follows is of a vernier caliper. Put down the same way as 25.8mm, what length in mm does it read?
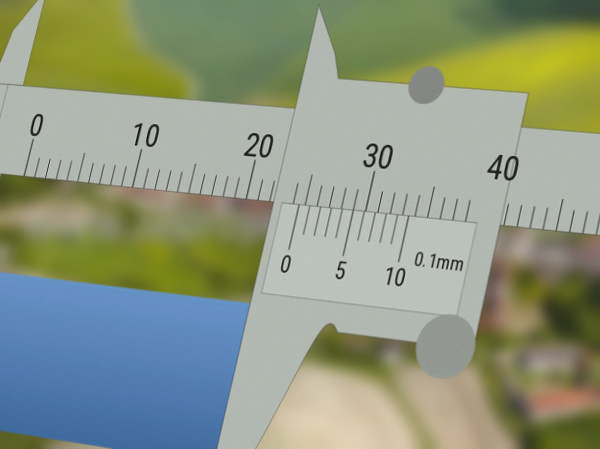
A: 24.5mm
